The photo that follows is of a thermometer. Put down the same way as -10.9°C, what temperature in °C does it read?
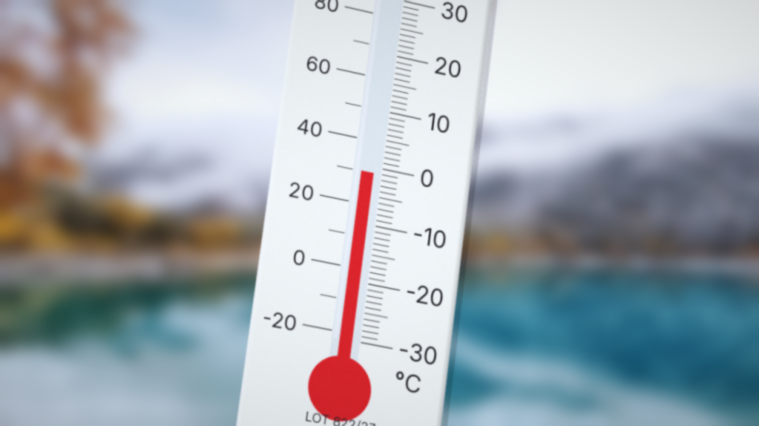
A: -1°C
